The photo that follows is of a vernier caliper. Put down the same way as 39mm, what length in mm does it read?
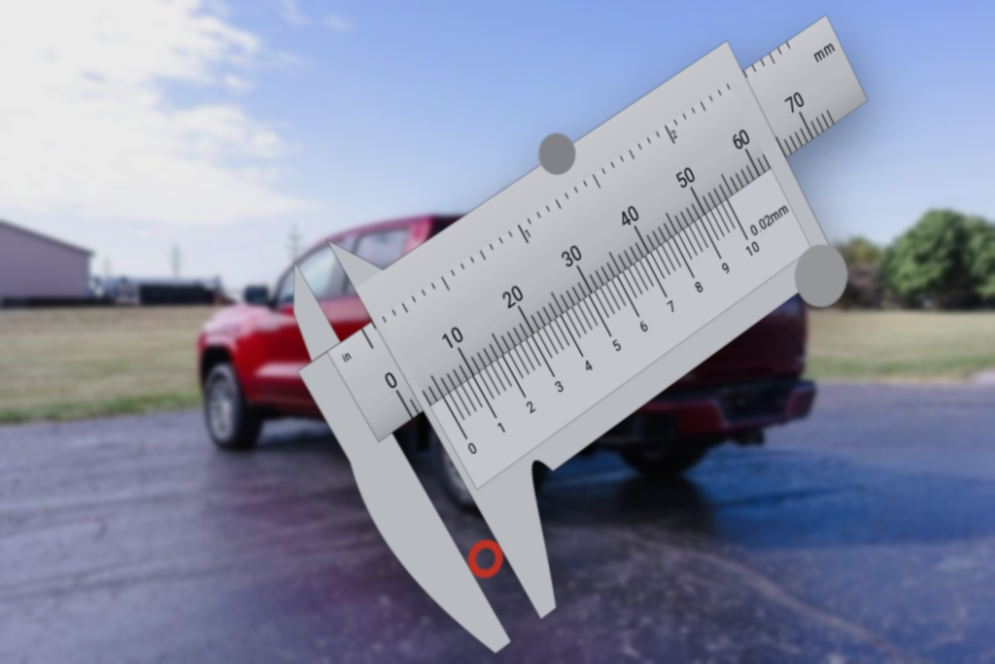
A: 5.0mm
